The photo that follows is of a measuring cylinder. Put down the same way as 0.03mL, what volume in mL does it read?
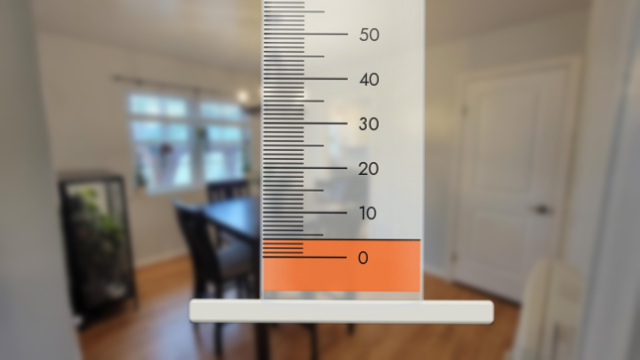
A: 4mL
